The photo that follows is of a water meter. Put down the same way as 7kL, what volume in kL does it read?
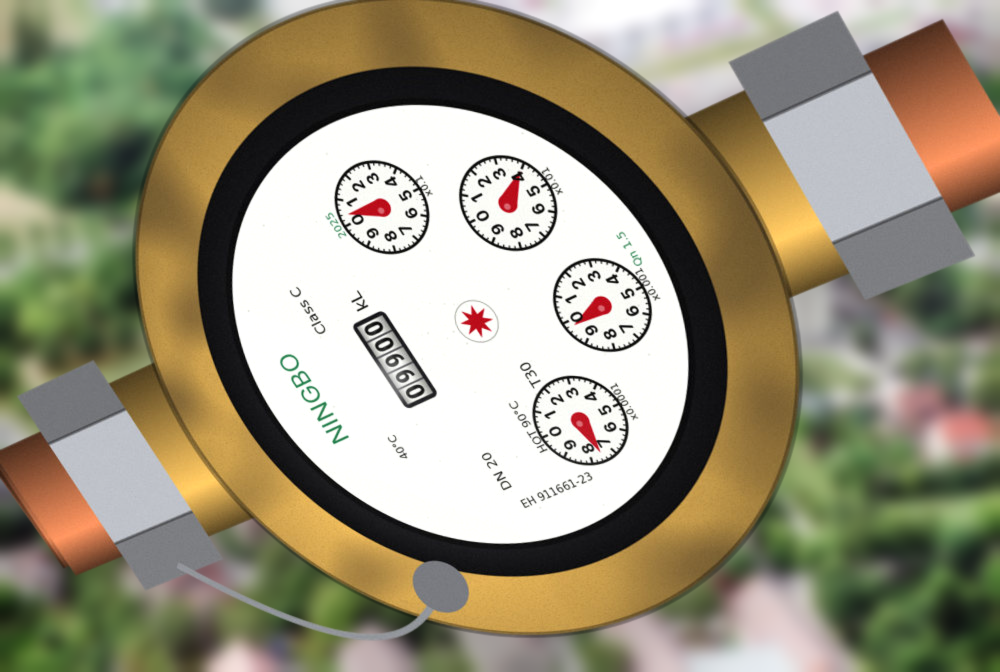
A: 9900.0397kL
